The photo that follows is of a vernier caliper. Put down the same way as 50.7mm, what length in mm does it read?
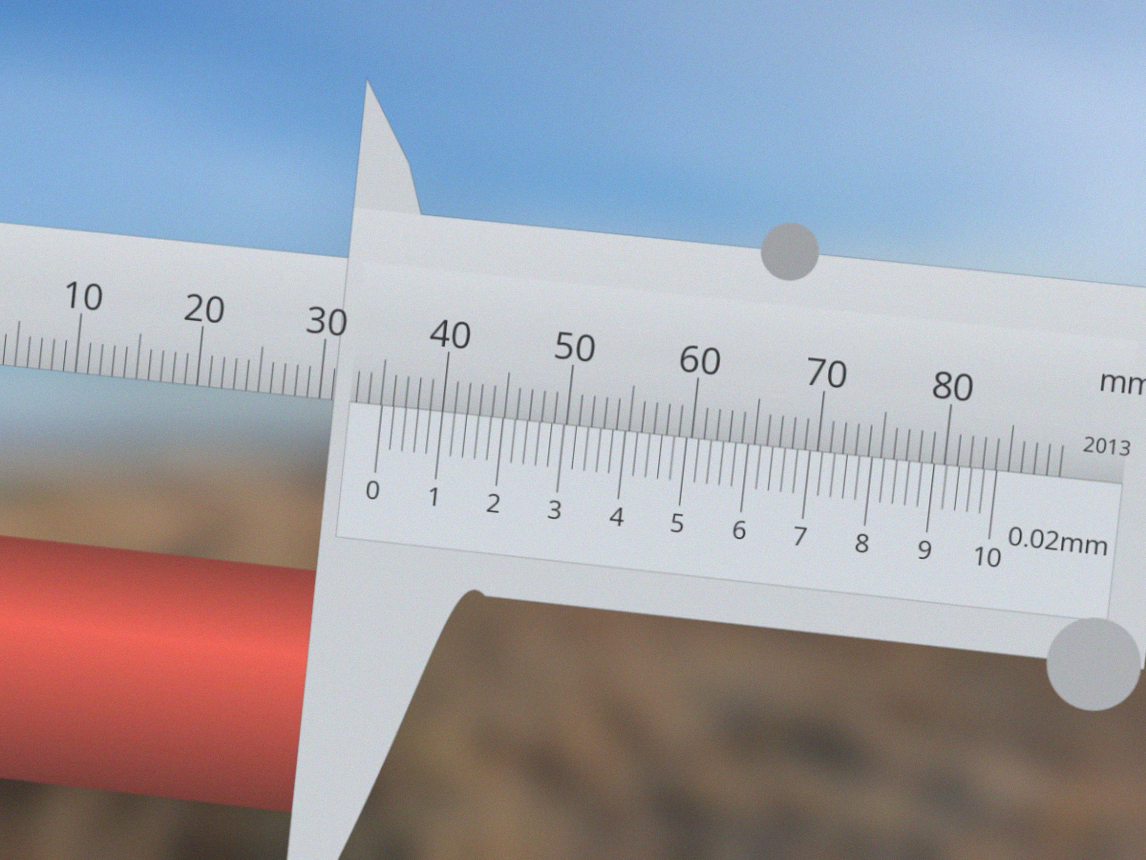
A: 35.1mm
